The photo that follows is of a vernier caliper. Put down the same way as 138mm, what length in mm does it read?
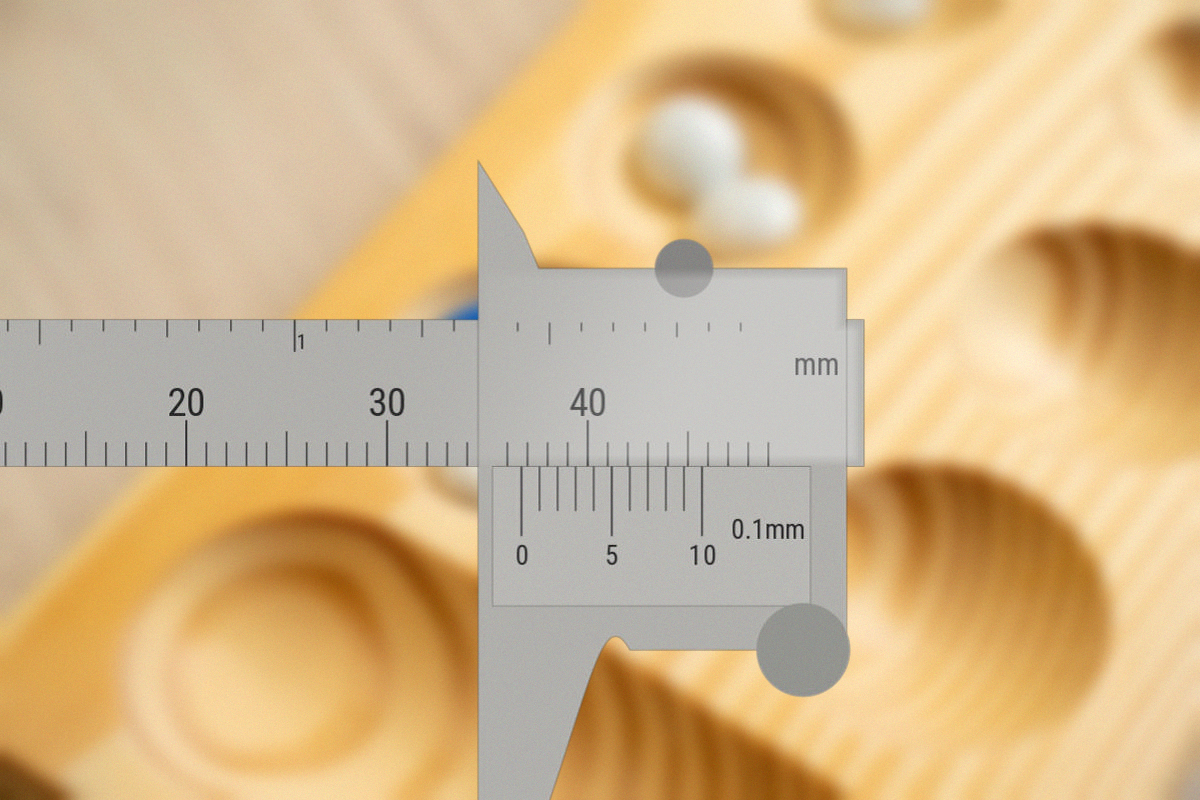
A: 36.7mm
